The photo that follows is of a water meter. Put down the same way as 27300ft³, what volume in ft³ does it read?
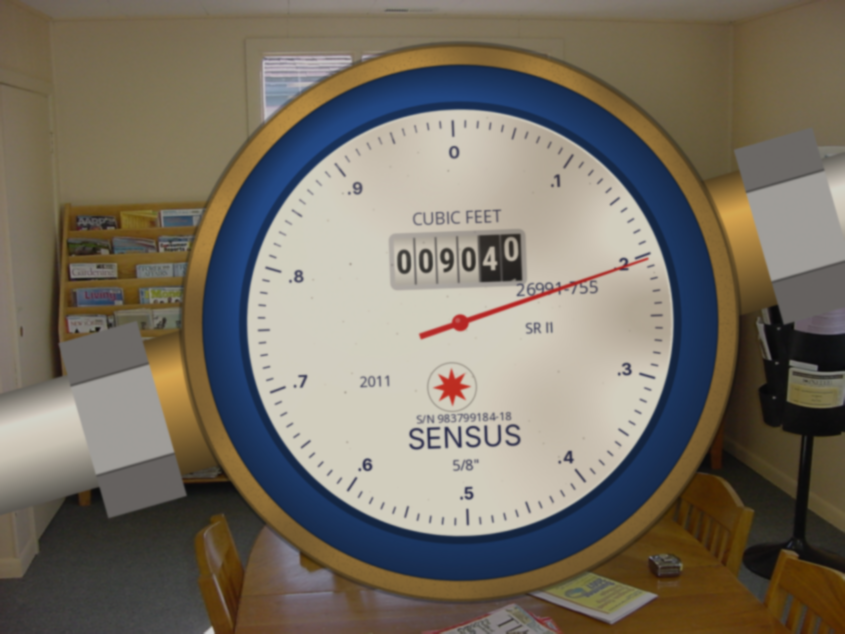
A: 9040.20ft³
